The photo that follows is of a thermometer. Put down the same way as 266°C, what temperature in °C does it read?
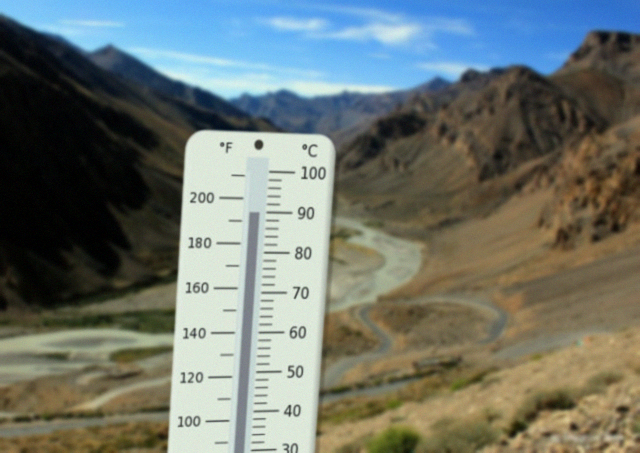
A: 90°C
